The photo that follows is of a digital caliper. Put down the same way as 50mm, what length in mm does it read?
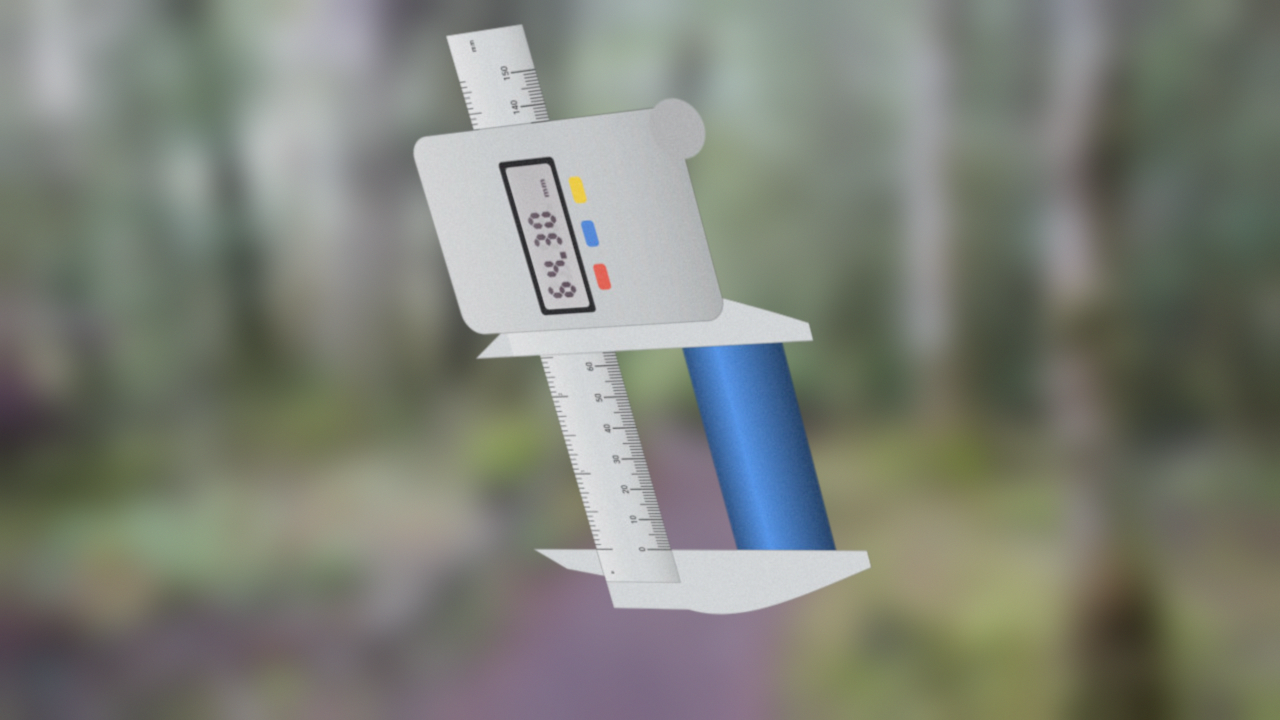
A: 64.30mm
